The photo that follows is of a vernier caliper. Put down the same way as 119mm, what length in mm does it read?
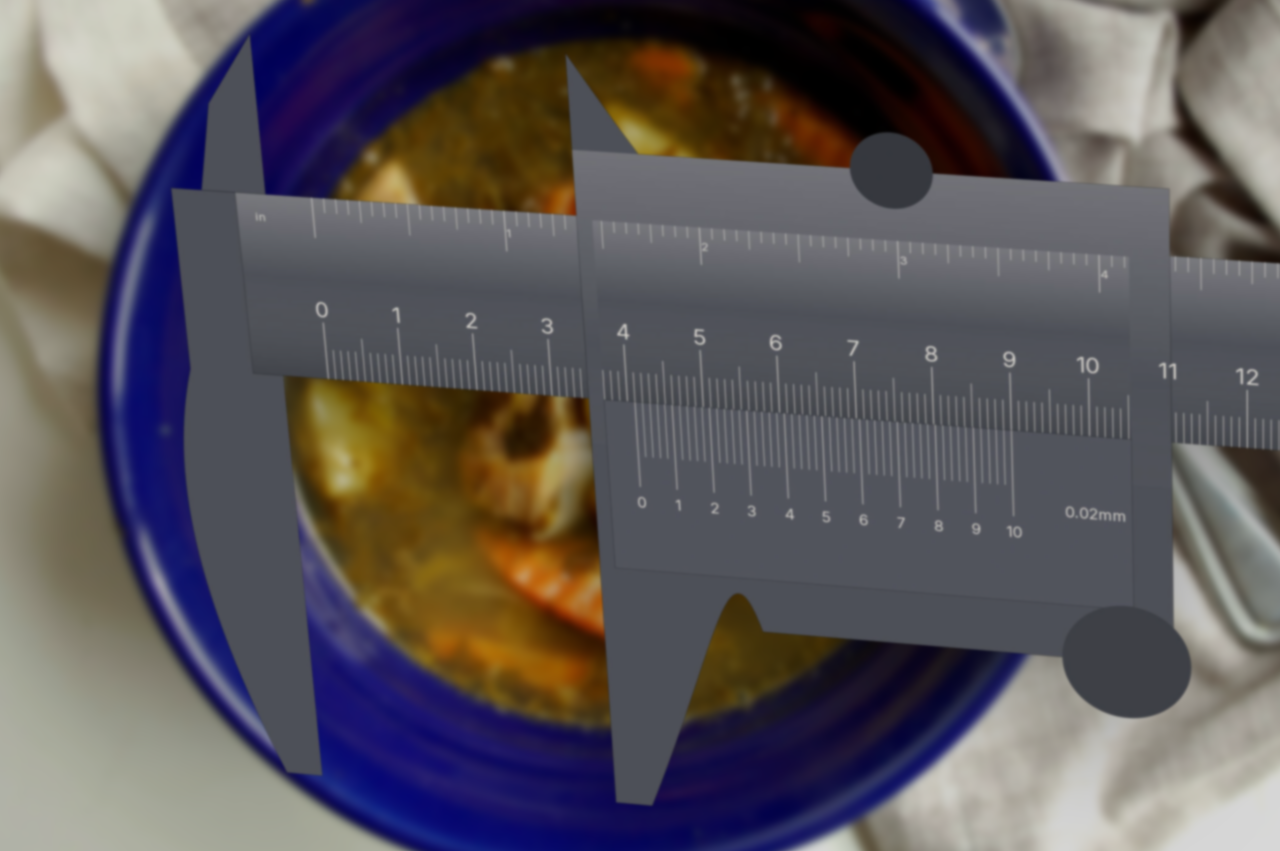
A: 41.0mm
